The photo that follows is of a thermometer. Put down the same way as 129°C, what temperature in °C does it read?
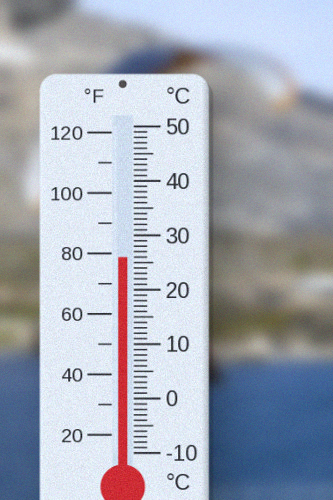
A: 26°C
